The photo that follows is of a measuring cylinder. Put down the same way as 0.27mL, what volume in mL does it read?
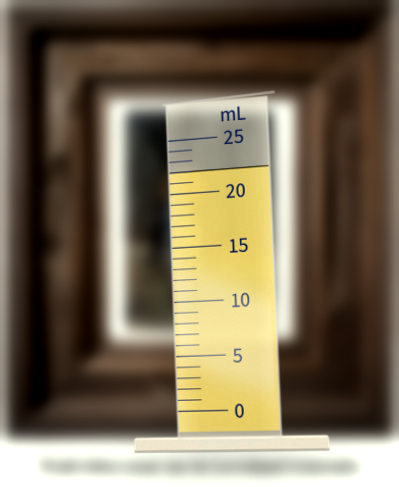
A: 22mL
